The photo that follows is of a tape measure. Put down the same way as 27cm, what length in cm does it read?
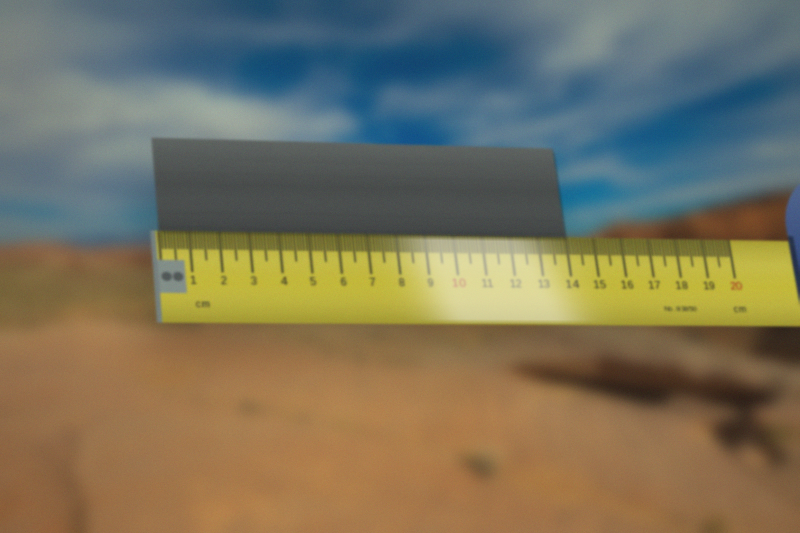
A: 14cm
